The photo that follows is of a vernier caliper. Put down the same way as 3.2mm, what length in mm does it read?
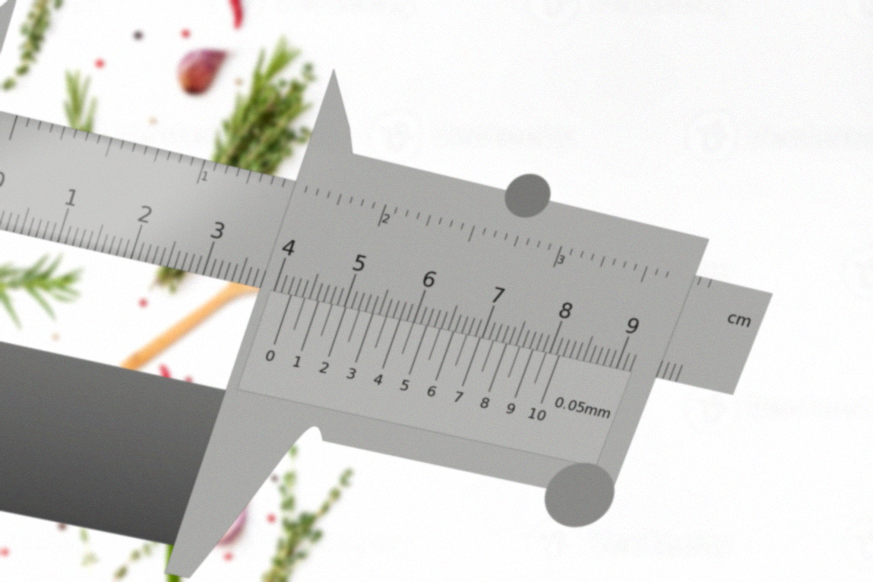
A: 42.4mm
